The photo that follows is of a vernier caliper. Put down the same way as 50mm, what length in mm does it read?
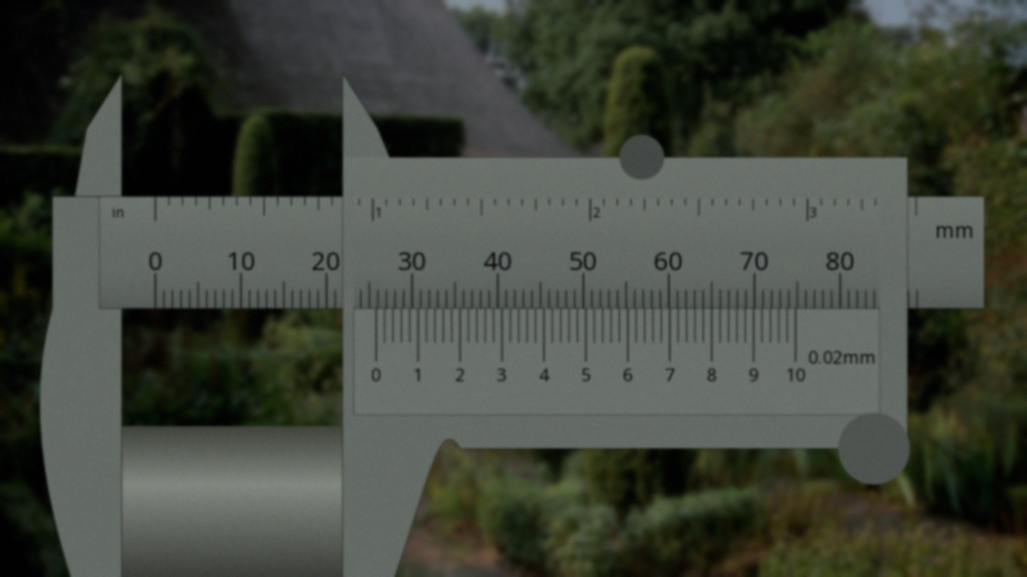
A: 25.8mm
